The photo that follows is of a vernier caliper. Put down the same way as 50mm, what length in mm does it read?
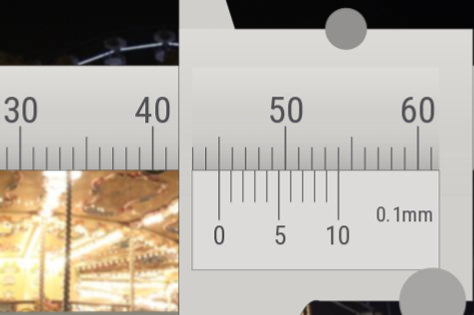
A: 45.0mm
